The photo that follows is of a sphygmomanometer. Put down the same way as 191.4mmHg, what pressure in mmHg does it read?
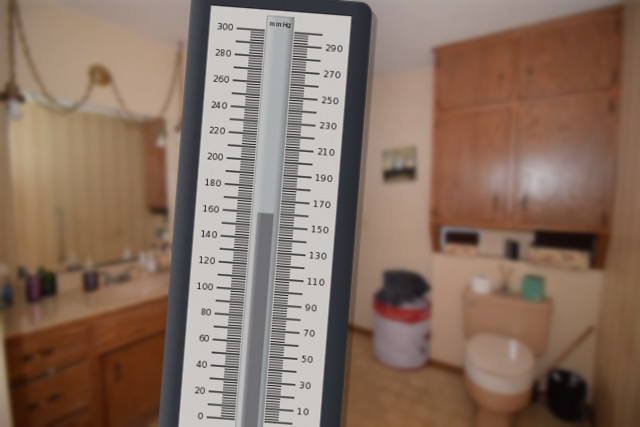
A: 160mmHg
